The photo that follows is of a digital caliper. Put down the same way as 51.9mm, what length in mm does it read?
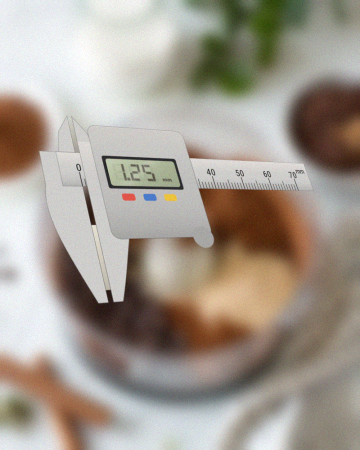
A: 1.25mm
